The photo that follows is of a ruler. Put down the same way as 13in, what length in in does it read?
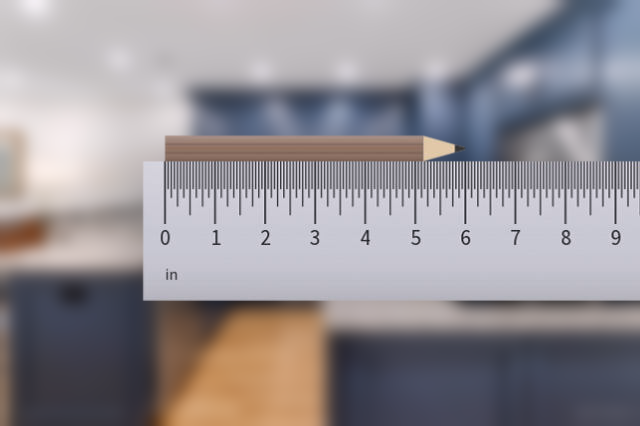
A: 6in
